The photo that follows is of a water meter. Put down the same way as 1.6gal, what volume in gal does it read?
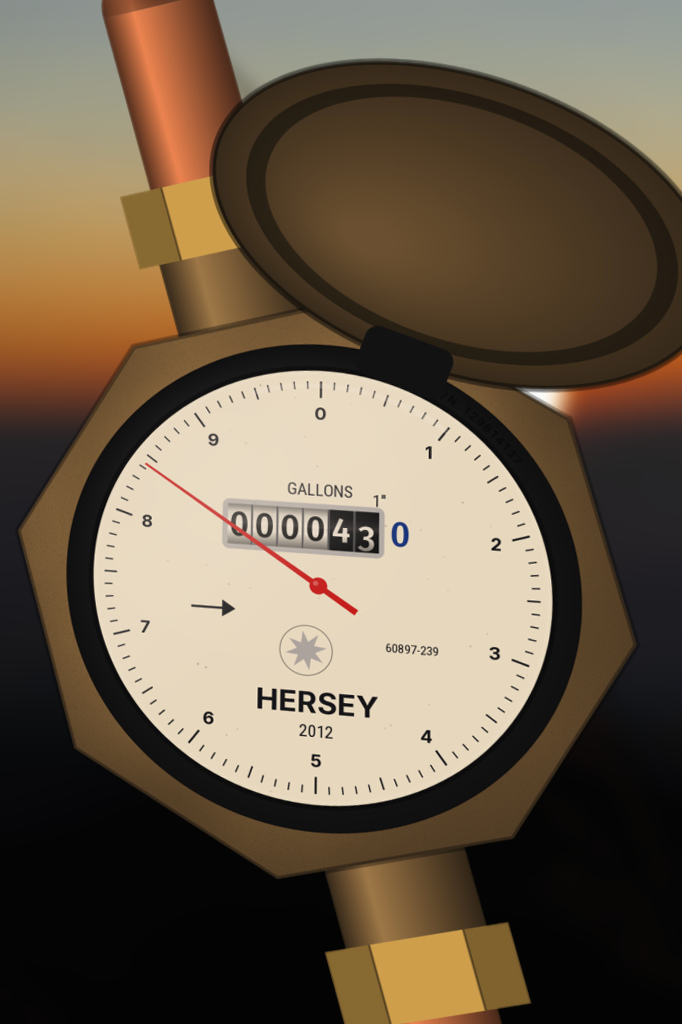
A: 428.4gal
